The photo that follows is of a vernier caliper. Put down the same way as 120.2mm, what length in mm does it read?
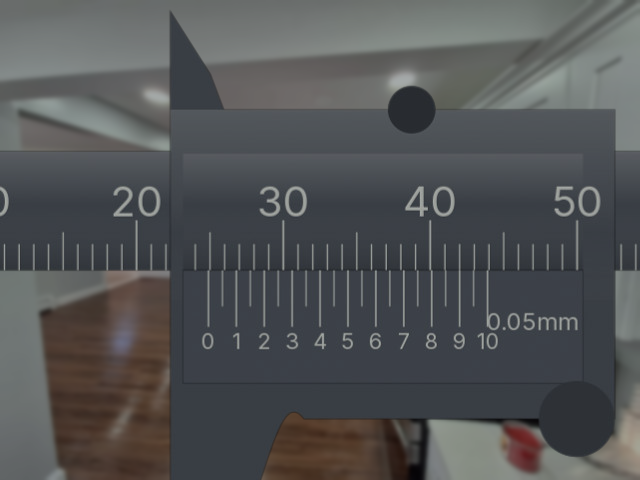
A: 24.9mm
